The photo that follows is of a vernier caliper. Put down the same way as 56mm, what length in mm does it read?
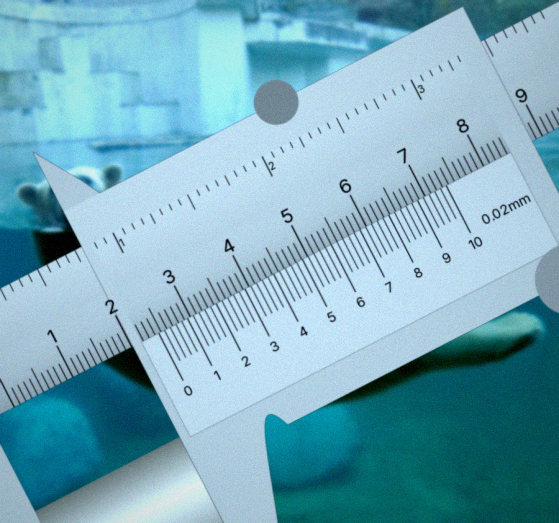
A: 24.6mm
